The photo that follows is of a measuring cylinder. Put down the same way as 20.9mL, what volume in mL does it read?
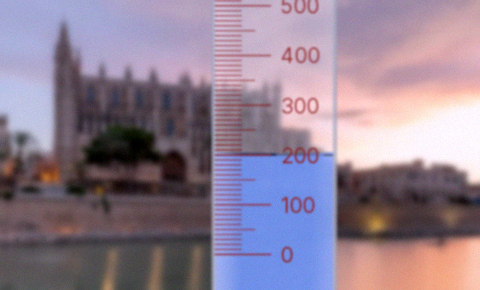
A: 200mL
